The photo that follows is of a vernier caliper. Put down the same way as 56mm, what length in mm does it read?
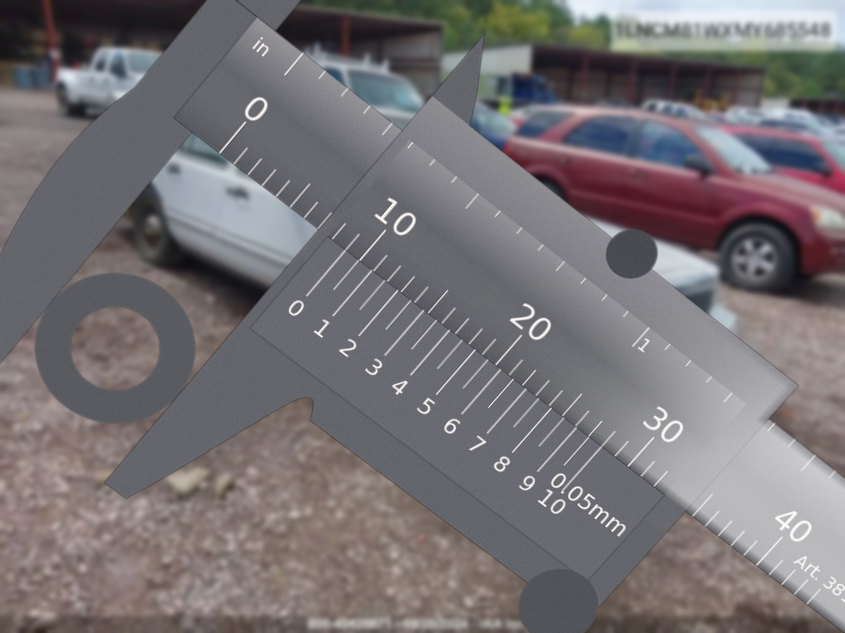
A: 9.0mm
